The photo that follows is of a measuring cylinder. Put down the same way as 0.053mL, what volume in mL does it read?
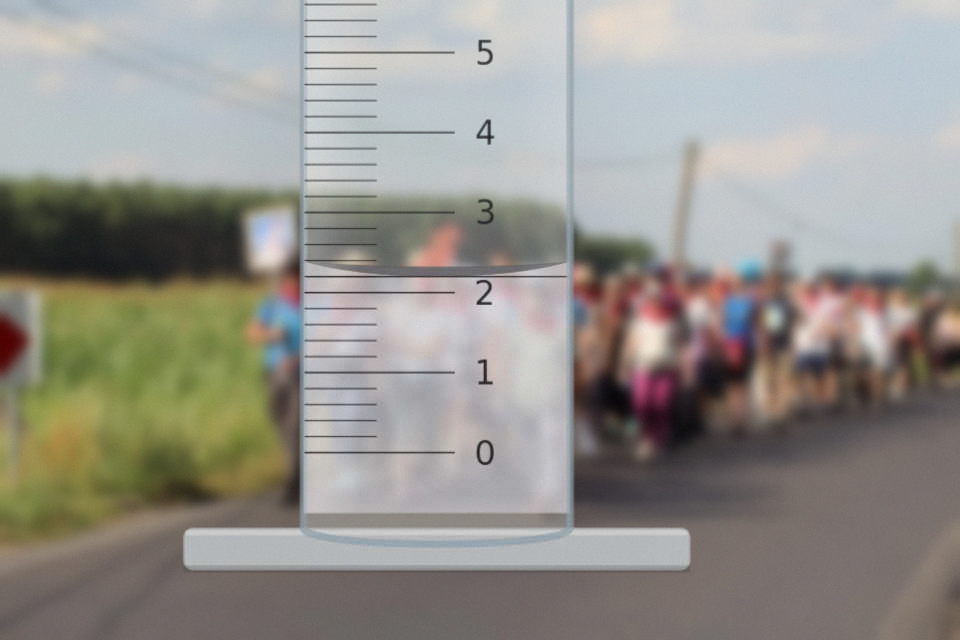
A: 2.2mL
